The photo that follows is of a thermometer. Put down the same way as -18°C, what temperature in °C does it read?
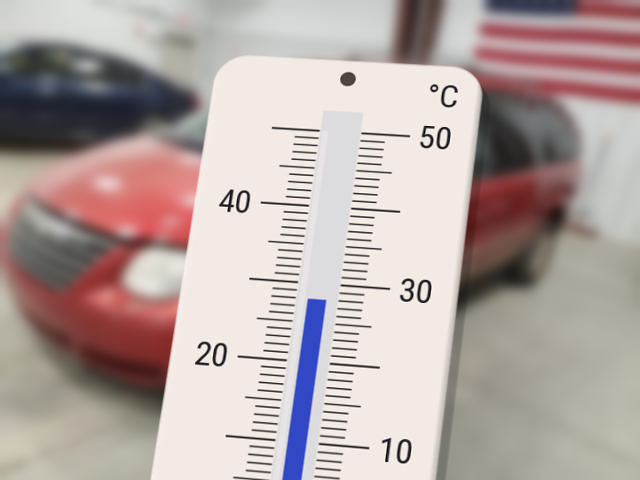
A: 28°C
